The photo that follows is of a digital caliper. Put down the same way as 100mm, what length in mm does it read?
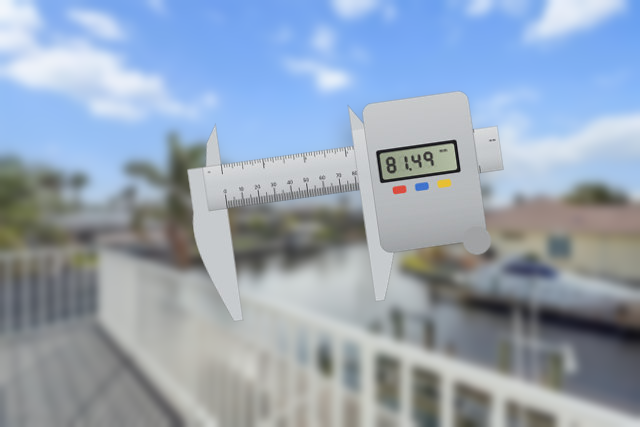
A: 81.49mm
